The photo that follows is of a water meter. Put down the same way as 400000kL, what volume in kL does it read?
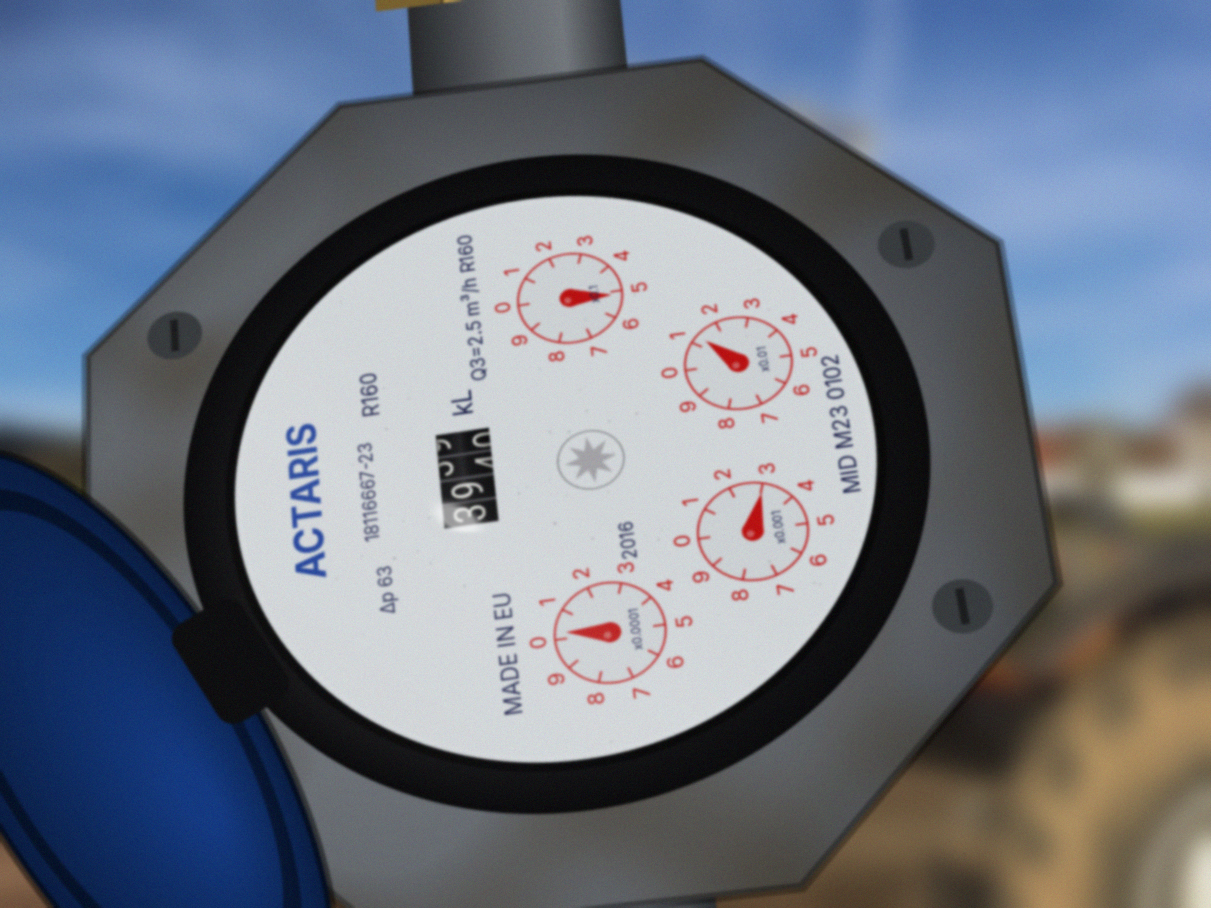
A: 3939.5130kL
